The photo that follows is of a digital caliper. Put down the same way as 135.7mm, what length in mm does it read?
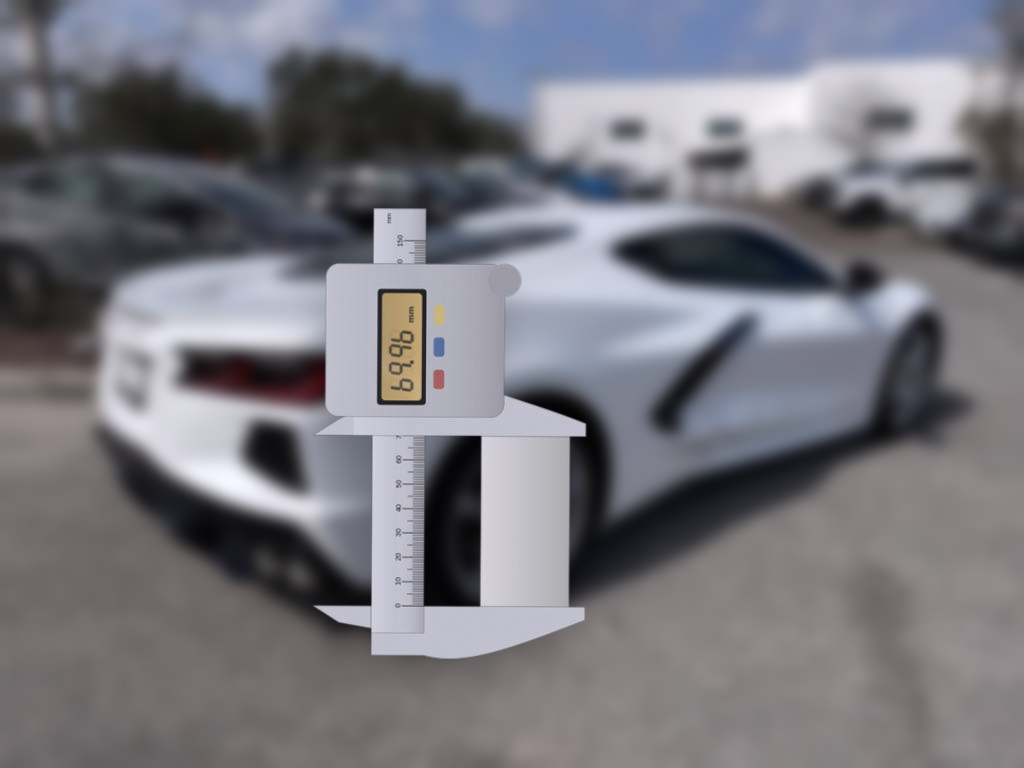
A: 69.96mm
